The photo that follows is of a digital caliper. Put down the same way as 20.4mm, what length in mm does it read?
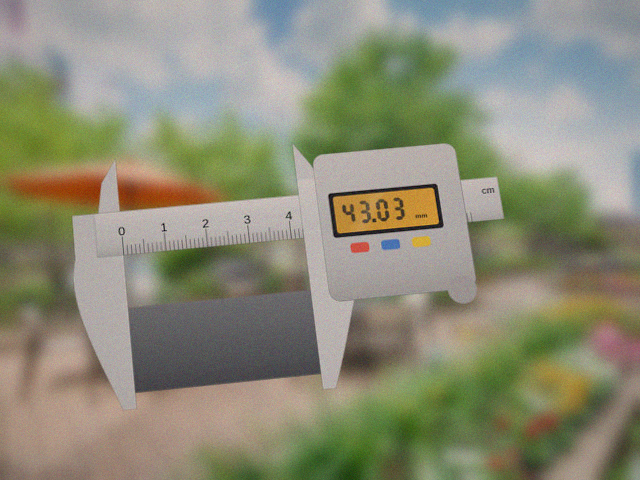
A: 43.03mm
